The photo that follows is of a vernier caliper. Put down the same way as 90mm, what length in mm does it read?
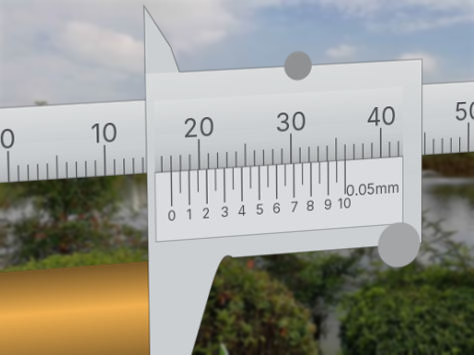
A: 17.0mm
